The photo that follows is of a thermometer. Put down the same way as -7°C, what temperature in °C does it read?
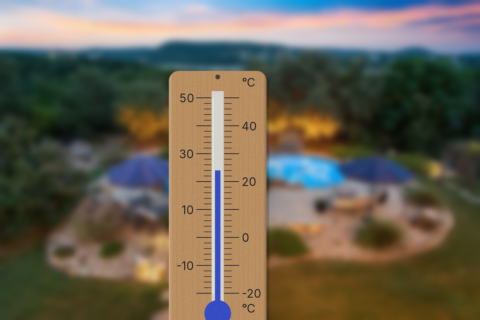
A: 24°C
